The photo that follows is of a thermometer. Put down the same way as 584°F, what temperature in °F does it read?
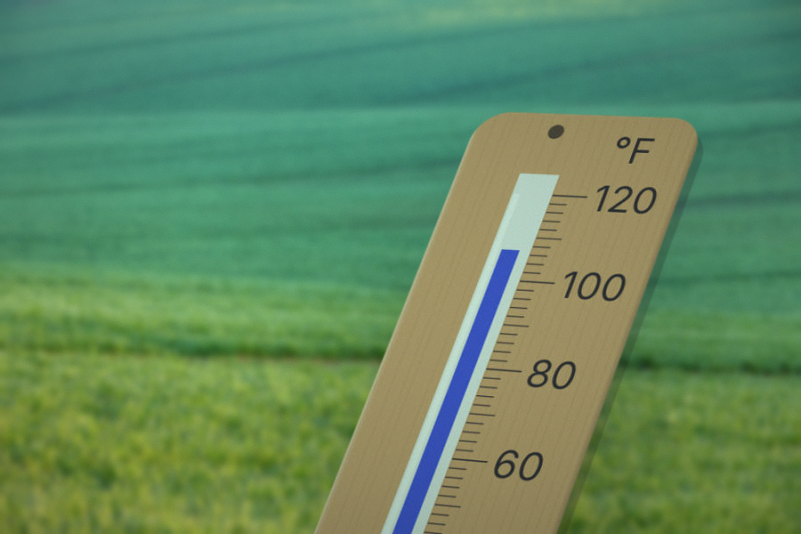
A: 107°F
